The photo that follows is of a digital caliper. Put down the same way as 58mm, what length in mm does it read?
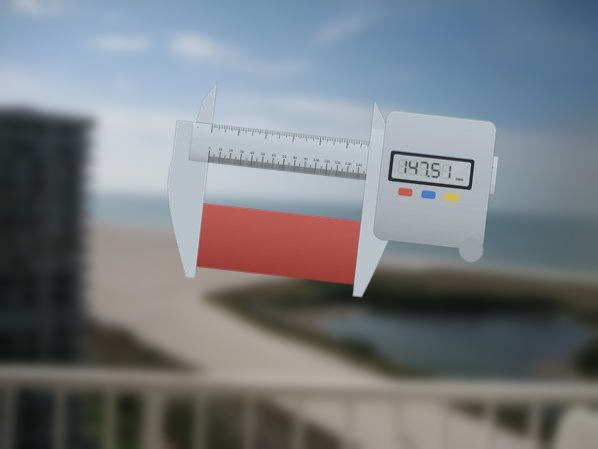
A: 147.51mm
